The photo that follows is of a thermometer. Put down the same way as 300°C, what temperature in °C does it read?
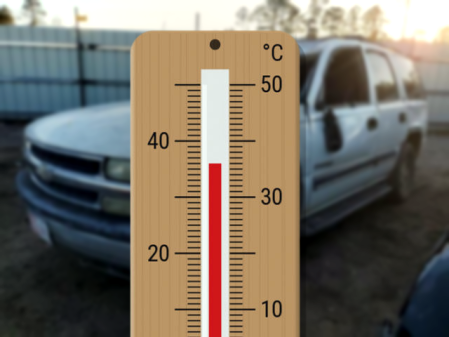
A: 36°C
